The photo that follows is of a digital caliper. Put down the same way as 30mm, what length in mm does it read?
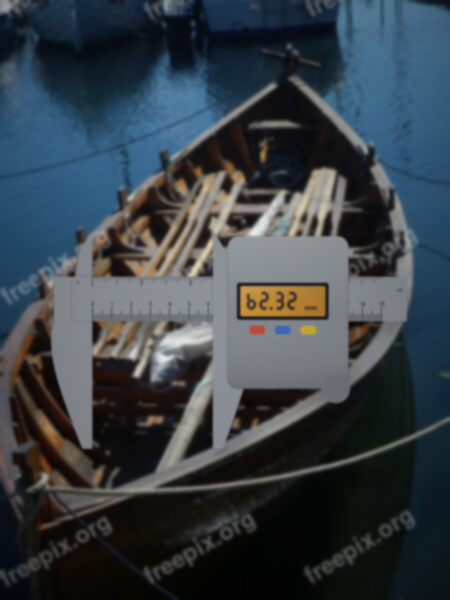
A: 62.32mm
